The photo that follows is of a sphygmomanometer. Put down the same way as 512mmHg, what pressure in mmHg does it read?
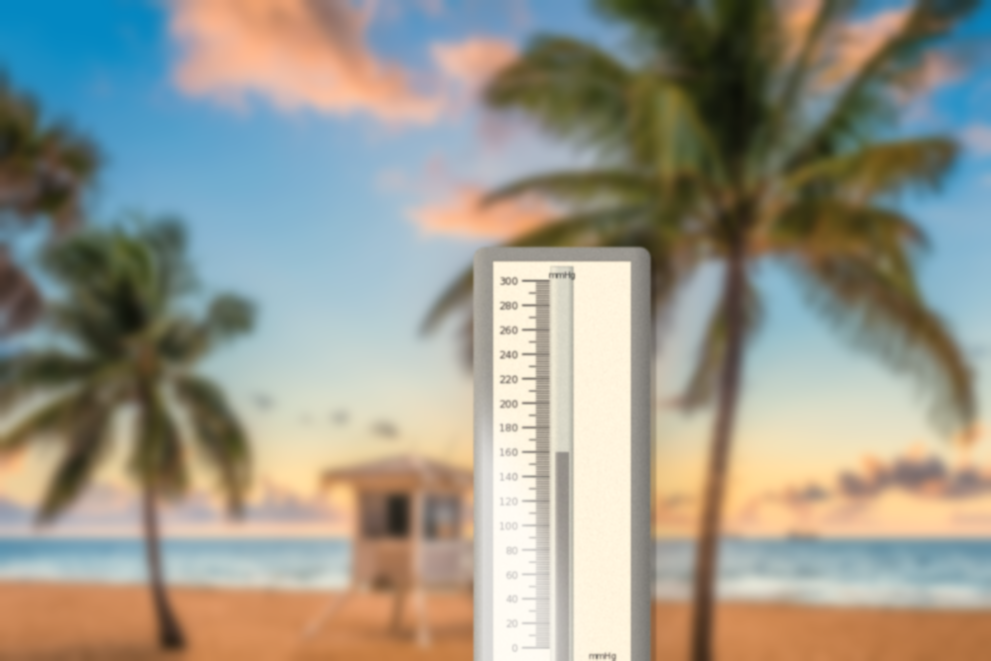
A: 160mmHg
